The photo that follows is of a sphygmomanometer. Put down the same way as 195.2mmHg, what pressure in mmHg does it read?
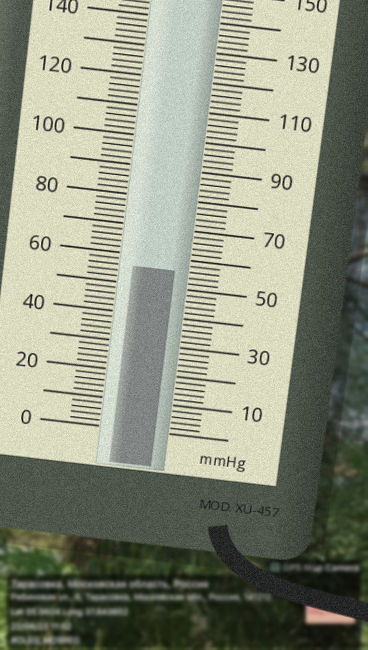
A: 56mmHg
